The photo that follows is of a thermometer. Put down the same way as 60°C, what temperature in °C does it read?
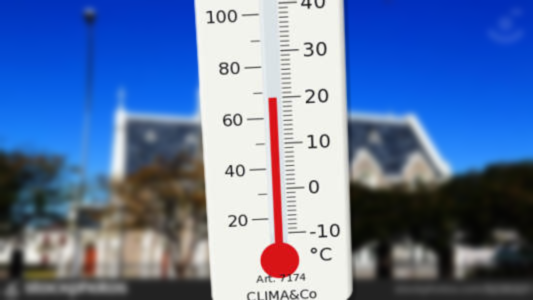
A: 20°C
